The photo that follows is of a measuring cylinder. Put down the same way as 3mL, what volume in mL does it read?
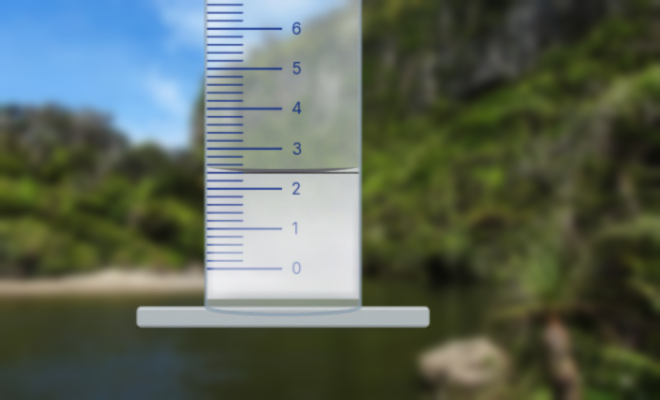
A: 2.4mL
